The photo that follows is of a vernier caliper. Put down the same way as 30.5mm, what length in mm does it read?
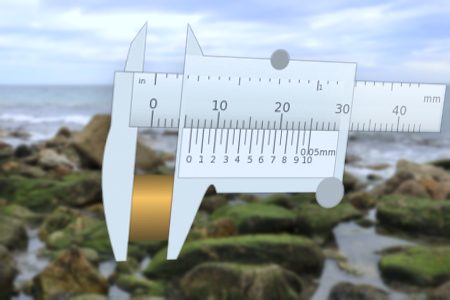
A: 6.0mm
